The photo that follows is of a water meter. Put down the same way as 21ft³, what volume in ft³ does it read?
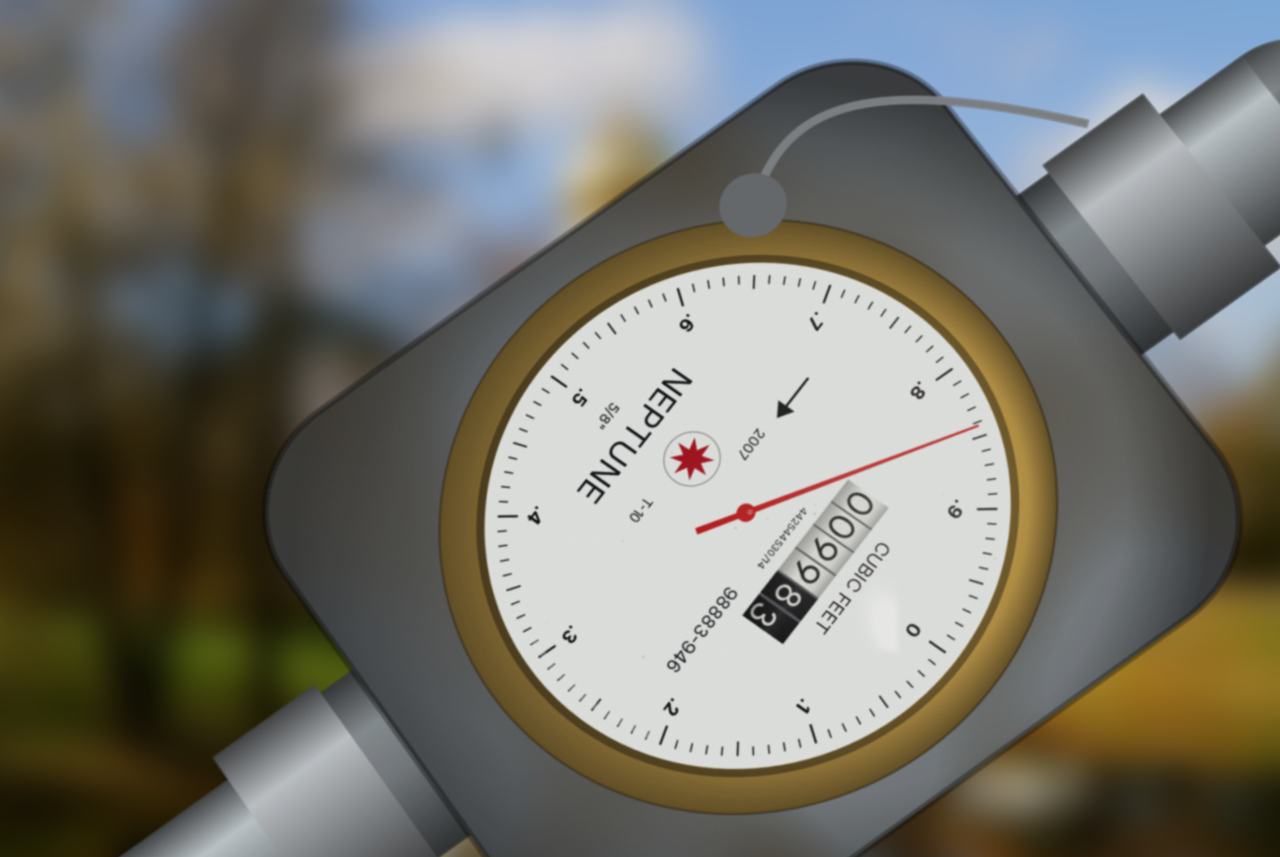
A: 9982.84ft³
